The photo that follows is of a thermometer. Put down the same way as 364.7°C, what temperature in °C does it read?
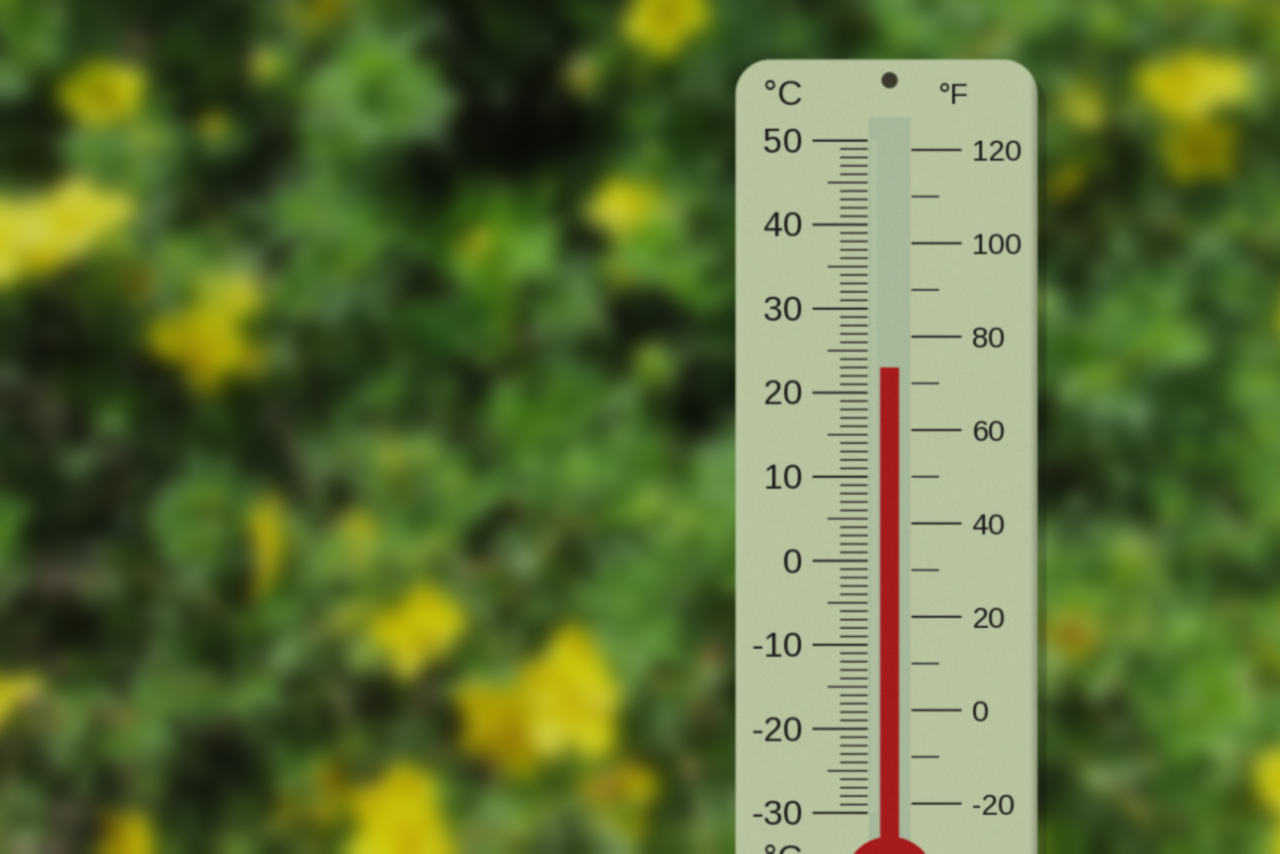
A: 23°C
